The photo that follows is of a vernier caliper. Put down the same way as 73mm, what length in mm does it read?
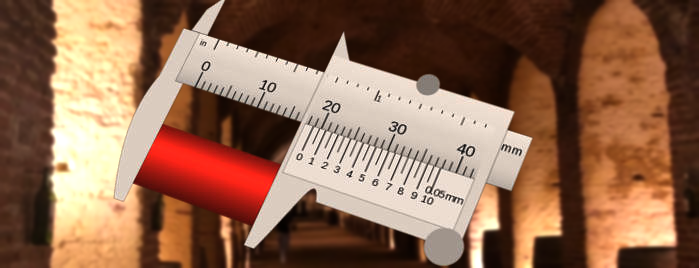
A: 18.8mm
